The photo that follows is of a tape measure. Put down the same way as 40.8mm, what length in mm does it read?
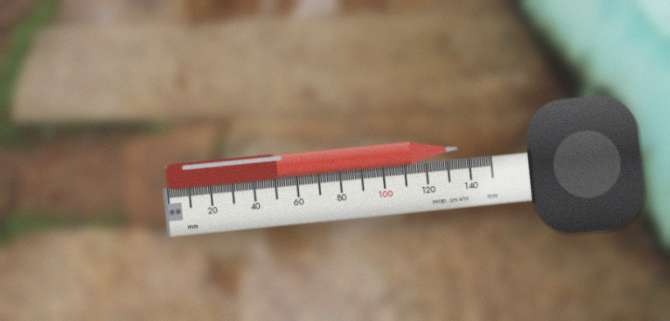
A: 135mm
